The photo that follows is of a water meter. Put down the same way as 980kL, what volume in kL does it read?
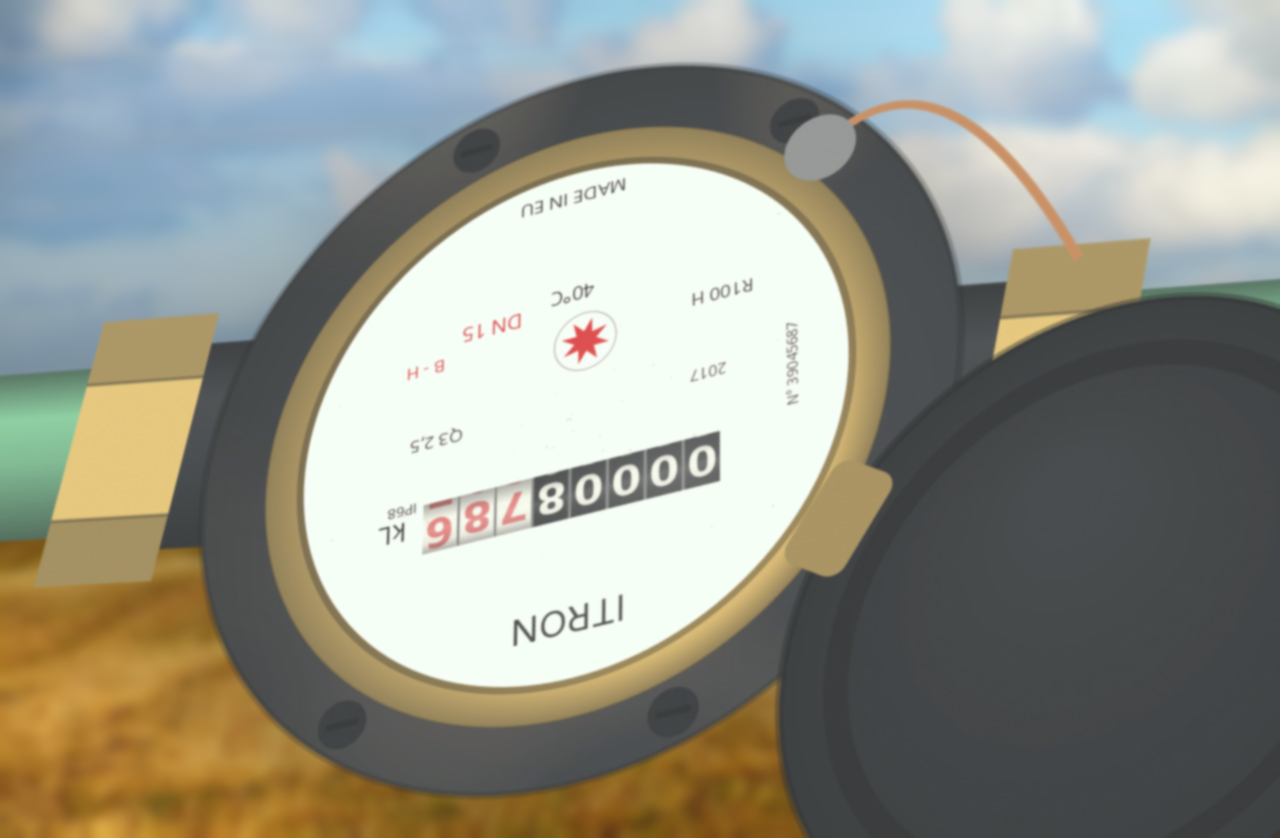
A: 8.786kL
